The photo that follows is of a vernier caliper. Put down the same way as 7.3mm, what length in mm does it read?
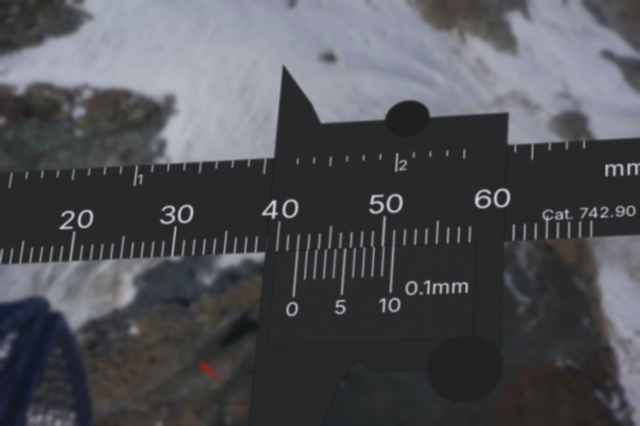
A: 42.0mm
